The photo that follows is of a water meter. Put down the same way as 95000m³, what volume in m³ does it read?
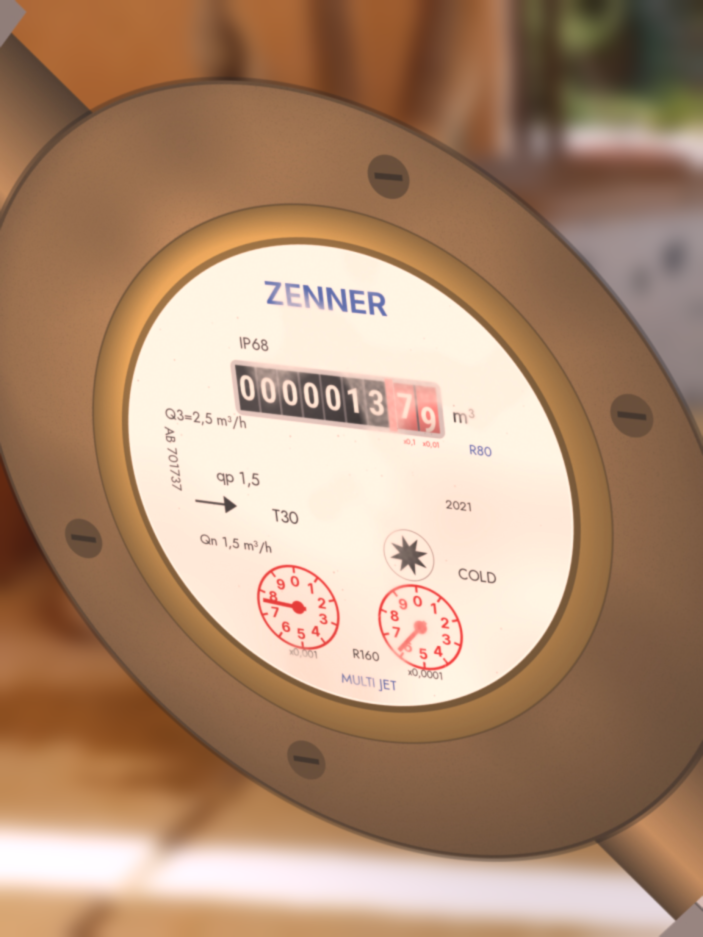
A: 13.7876m³
